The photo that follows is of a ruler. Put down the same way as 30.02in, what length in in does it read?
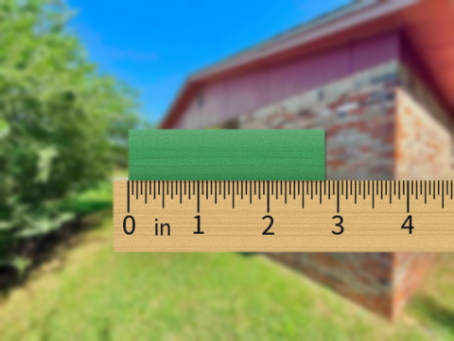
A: 2.8125in
